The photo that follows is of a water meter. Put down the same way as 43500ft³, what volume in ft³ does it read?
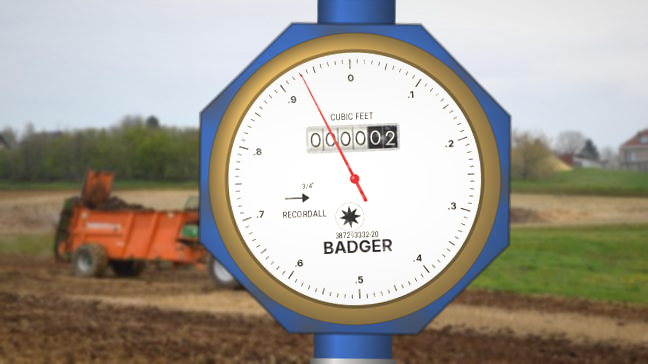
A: 1.93ft³
